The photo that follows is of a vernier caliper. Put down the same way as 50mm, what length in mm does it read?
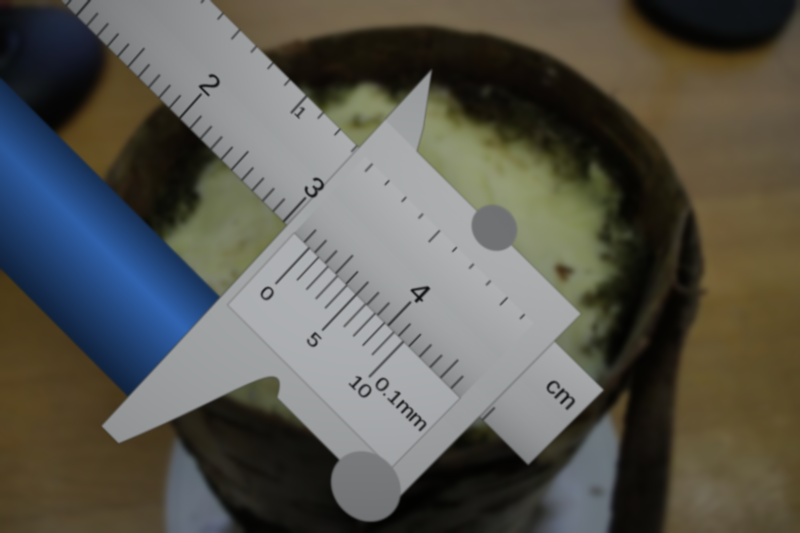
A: 32.5mm
